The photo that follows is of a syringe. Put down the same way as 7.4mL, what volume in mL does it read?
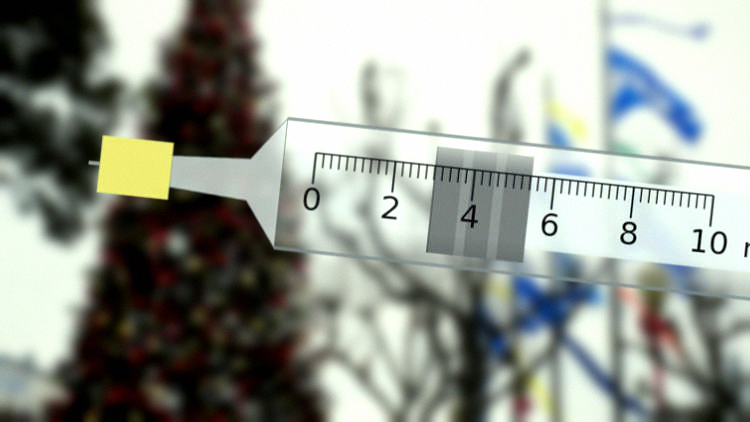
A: 3mL
